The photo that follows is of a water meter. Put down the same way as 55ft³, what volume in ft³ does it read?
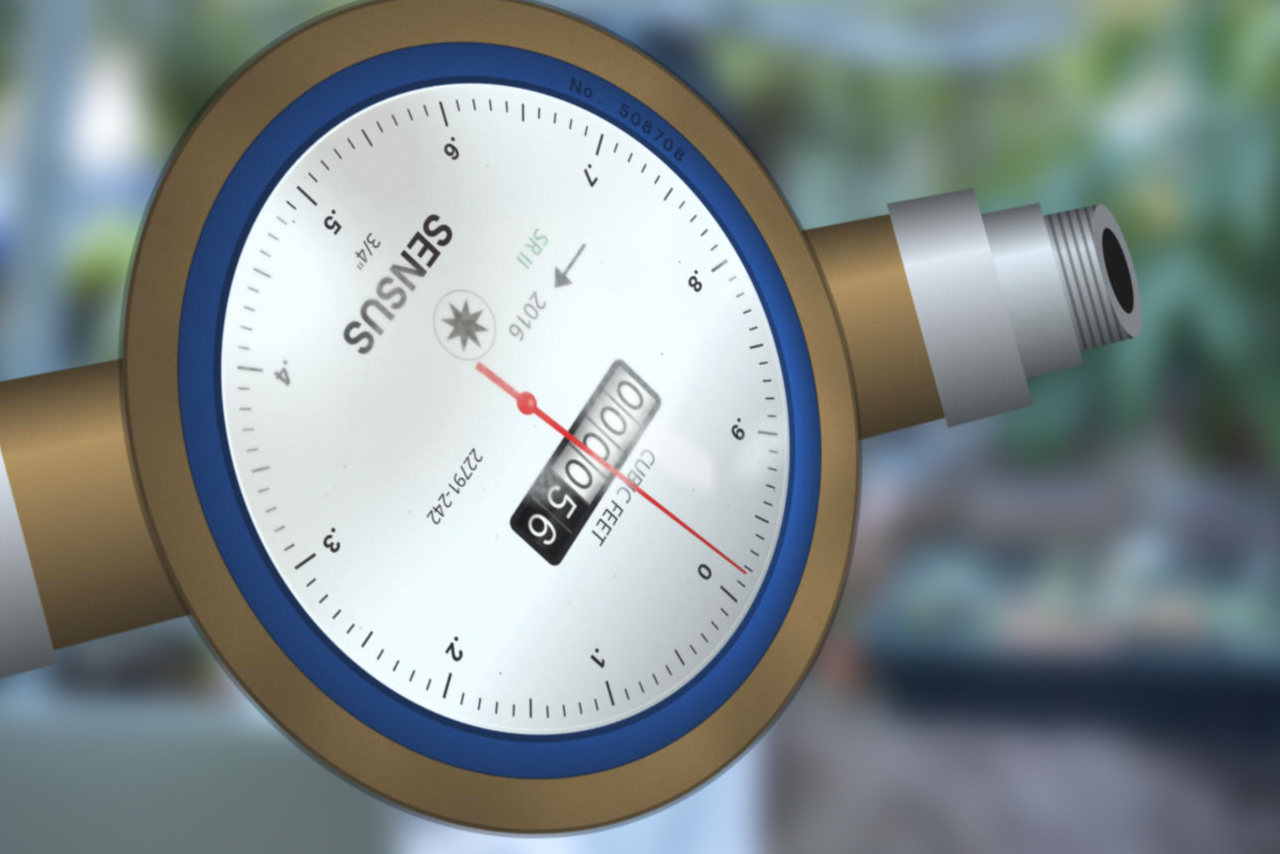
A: 55.98ft³
